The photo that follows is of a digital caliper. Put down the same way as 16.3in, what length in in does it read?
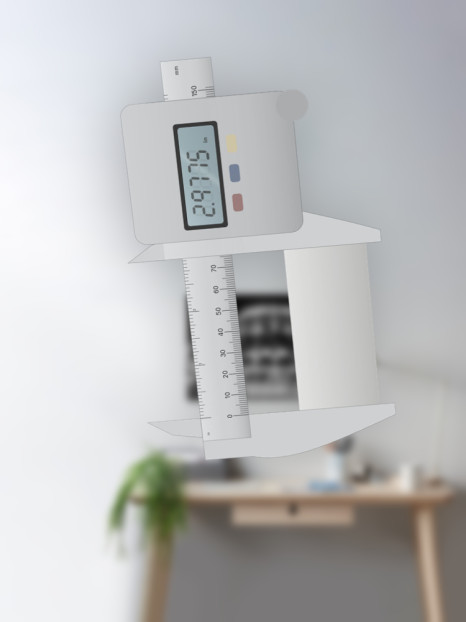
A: 2.9775in
